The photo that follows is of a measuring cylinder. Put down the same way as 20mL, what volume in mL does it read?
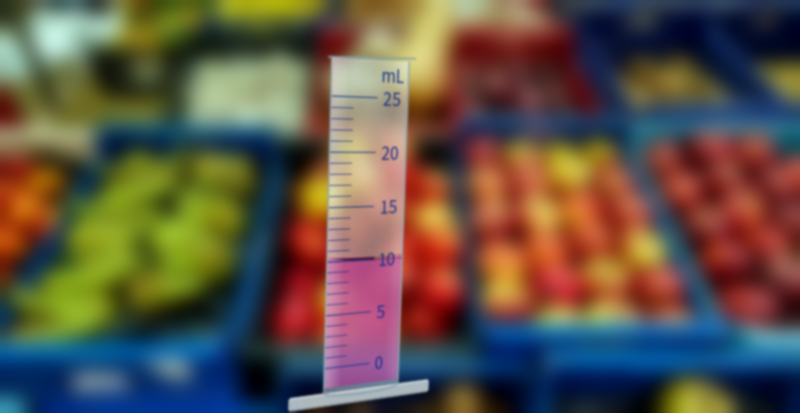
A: 10mL
